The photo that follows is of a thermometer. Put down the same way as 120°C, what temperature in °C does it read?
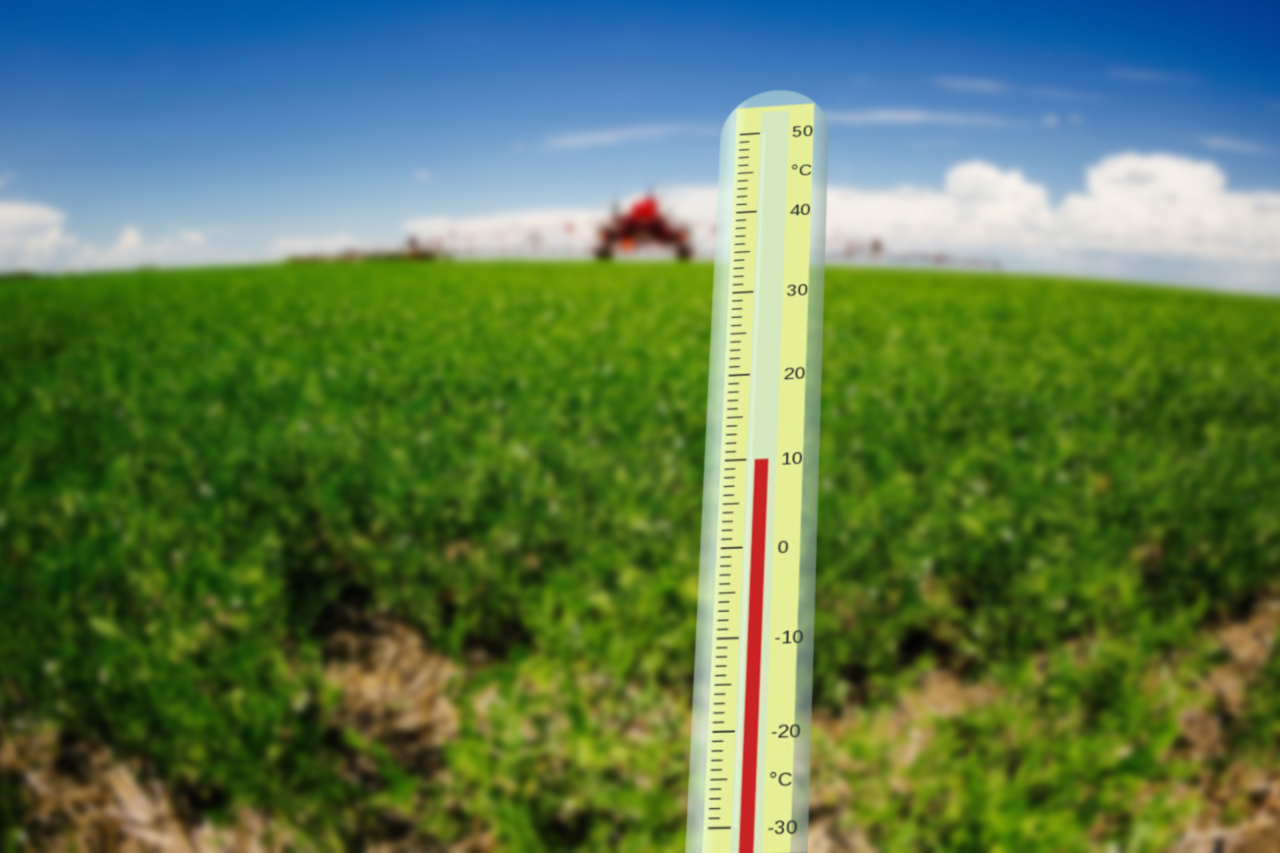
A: 10°C
